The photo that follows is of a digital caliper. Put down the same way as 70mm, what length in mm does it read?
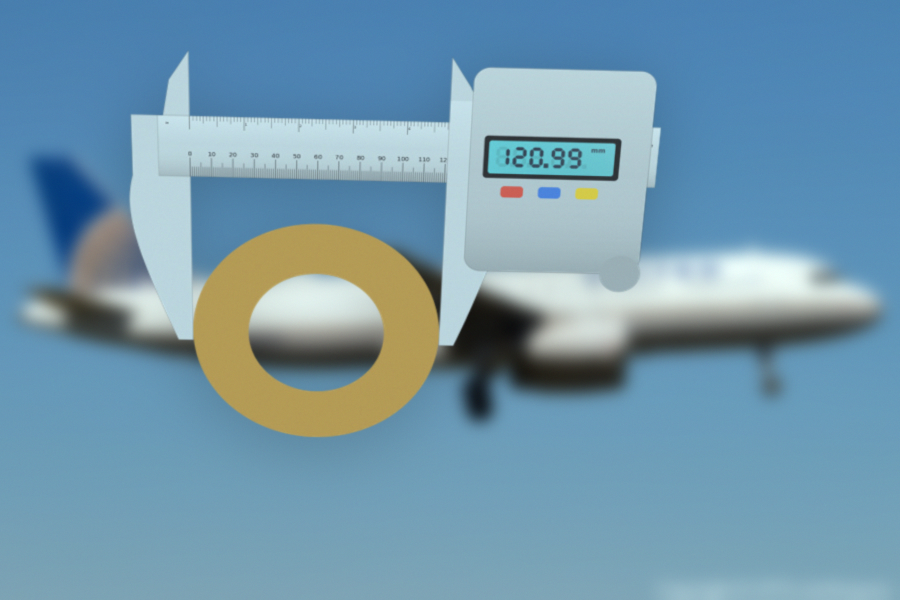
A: 120.99mm
